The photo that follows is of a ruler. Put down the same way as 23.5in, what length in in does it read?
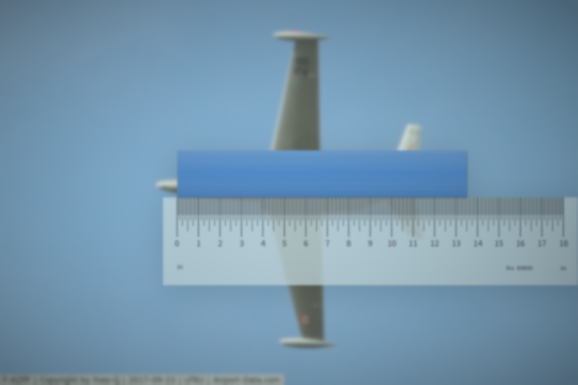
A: 13.5in
